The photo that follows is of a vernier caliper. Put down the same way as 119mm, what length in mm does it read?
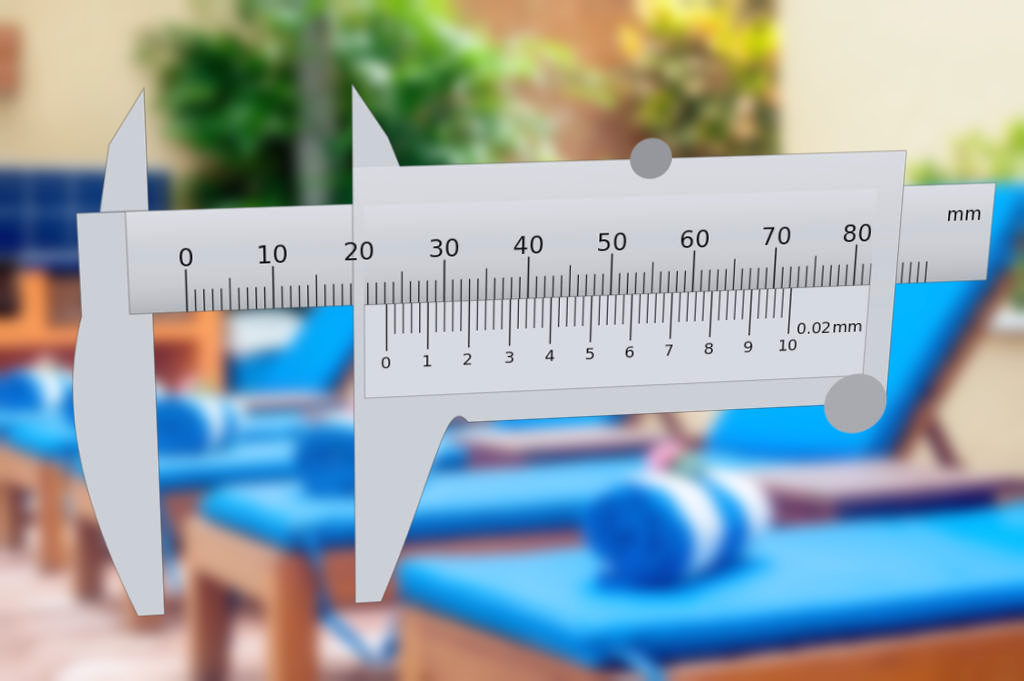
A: 23.2mm
